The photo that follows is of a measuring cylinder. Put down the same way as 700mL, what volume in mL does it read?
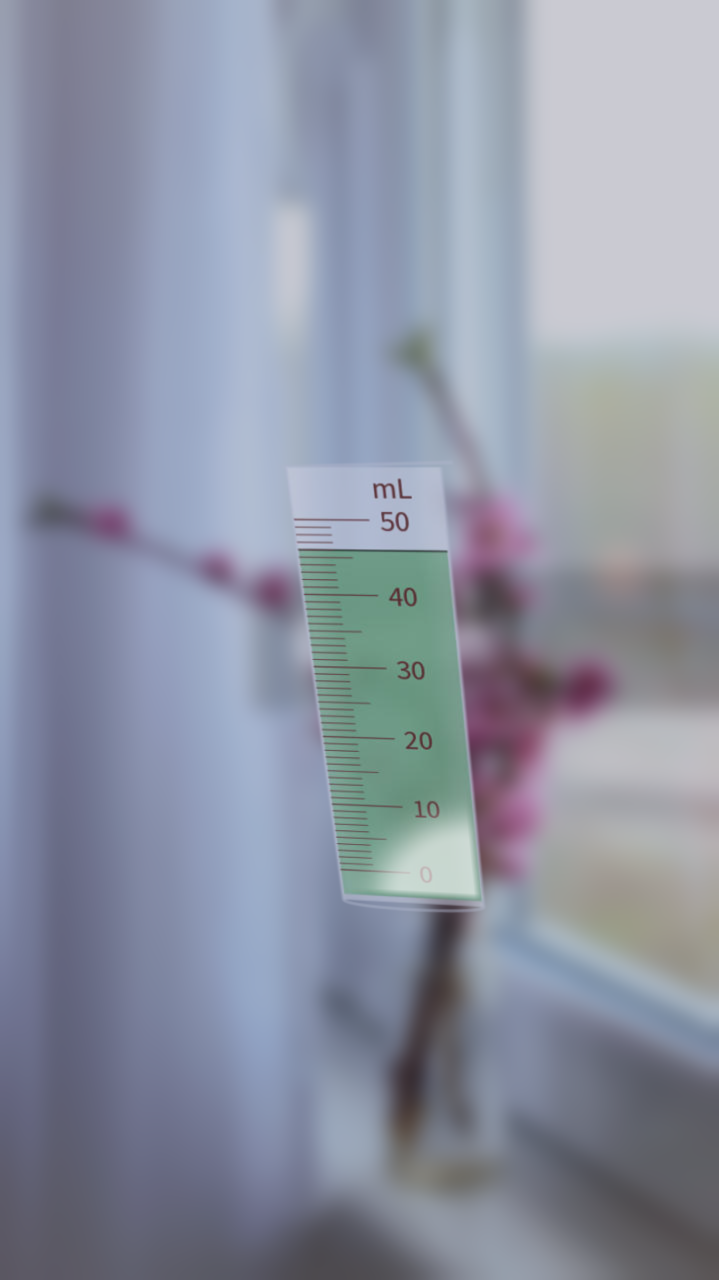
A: 46mL
